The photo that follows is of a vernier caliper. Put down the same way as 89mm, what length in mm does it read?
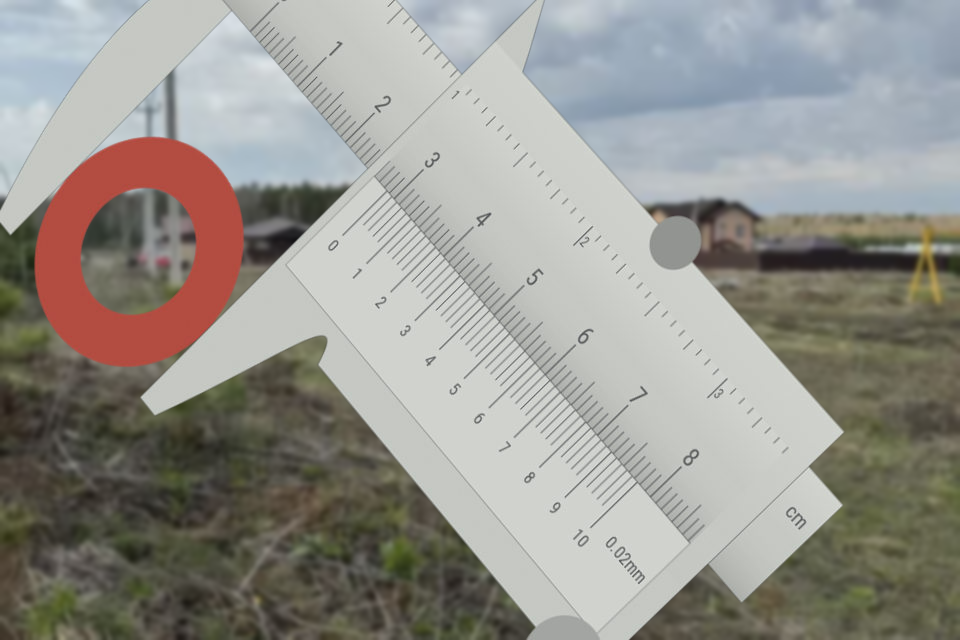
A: 28.6mm
